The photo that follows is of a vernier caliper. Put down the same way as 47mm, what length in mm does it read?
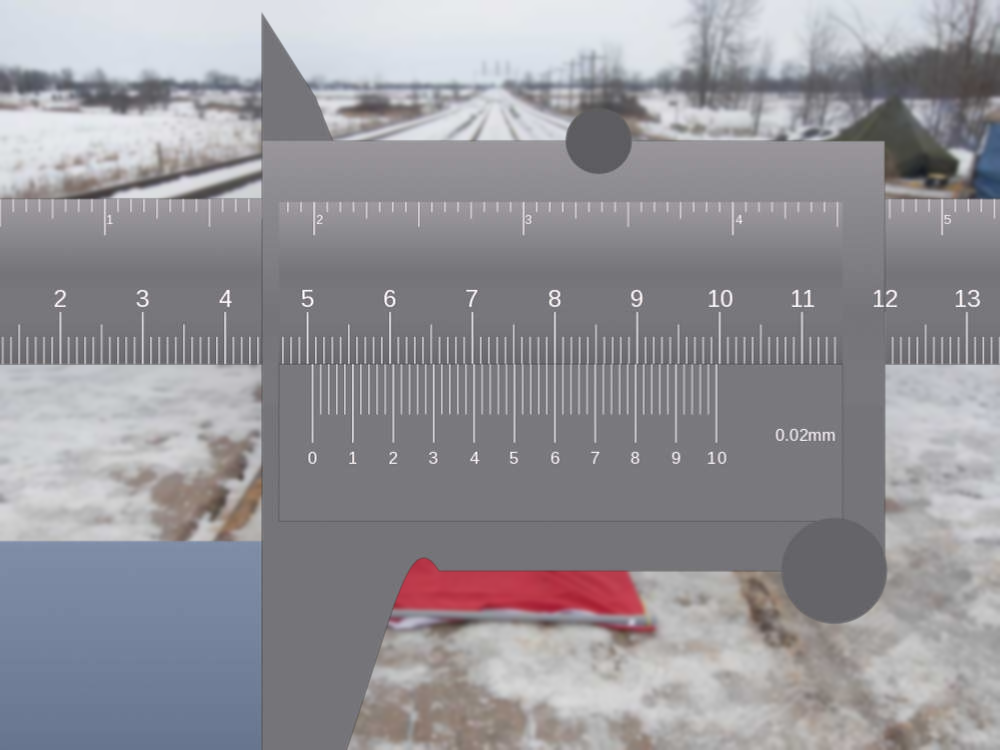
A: 50.6mm
